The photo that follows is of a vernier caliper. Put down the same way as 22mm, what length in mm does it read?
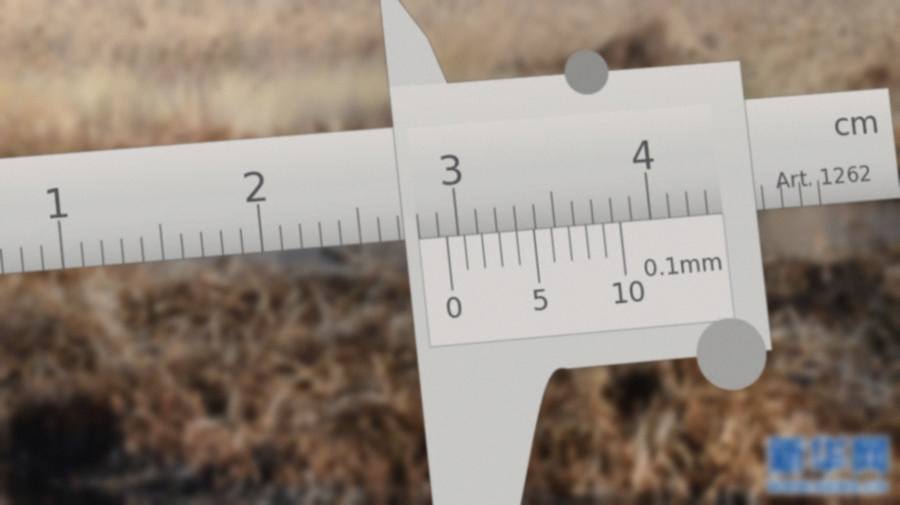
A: 29.4mm
